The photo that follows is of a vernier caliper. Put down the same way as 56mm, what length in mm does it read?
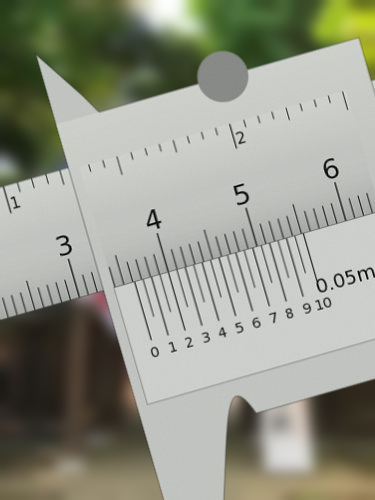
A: 36.2mm
